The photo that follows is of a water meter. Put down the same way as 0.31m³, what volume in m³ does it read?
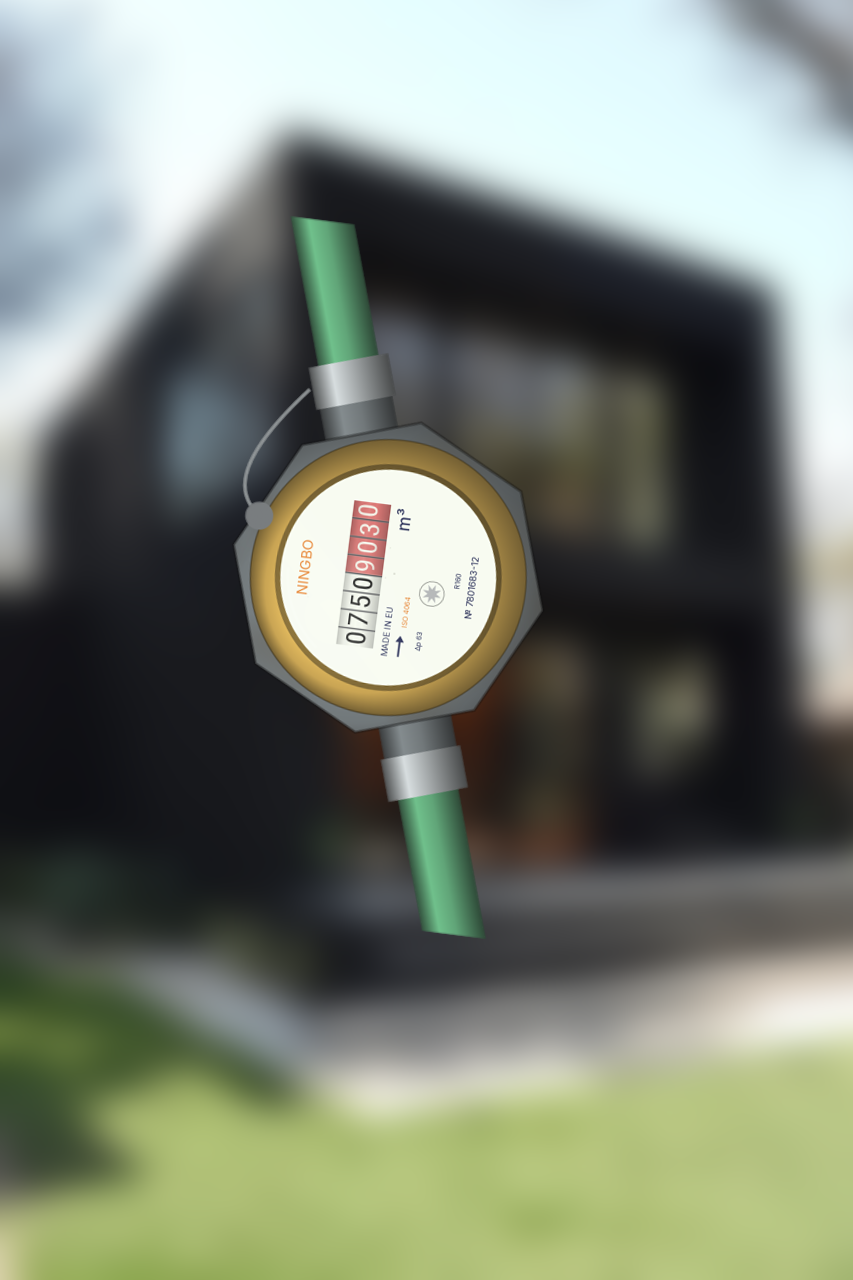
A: 750.9030m³
